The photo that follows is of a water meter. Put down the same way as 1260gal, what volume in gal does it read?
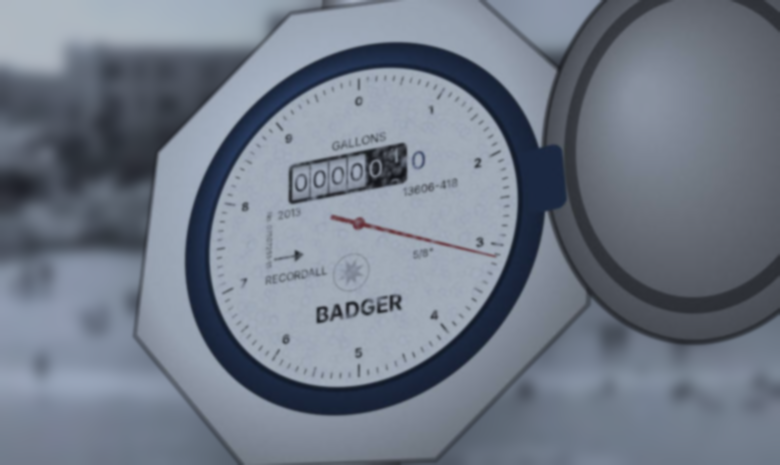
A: 13.1gal
